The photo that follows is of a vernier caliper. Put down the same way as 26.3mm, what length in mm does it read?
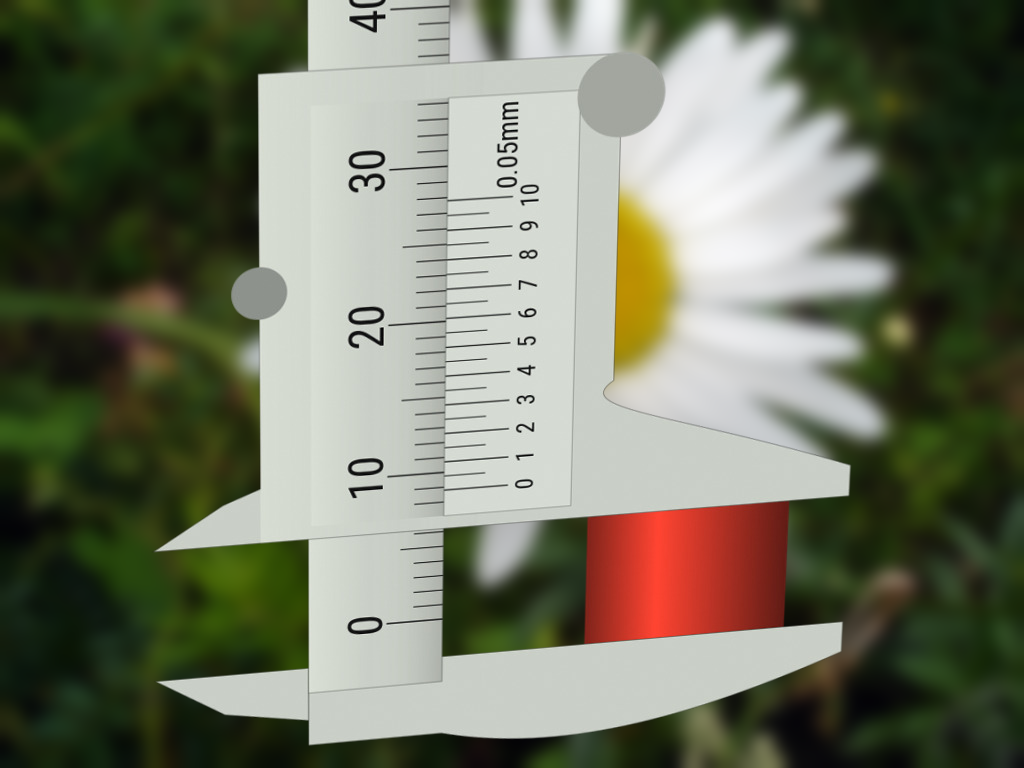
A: 8.8mm
